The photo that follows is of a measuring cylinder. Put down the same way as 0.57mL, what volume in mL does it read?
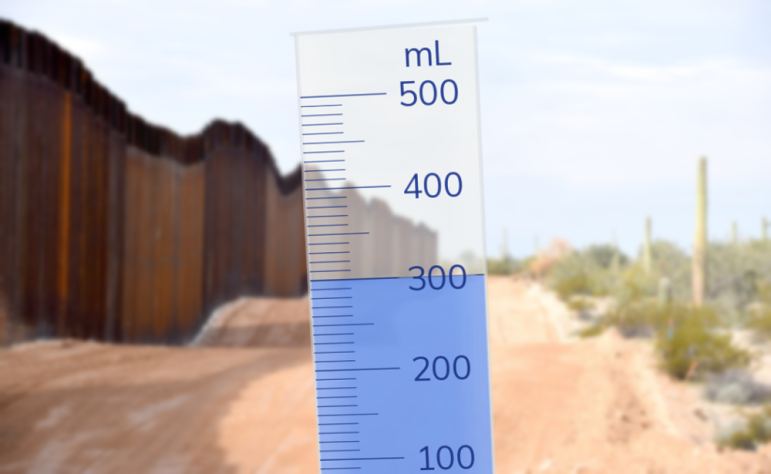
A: 300mL
